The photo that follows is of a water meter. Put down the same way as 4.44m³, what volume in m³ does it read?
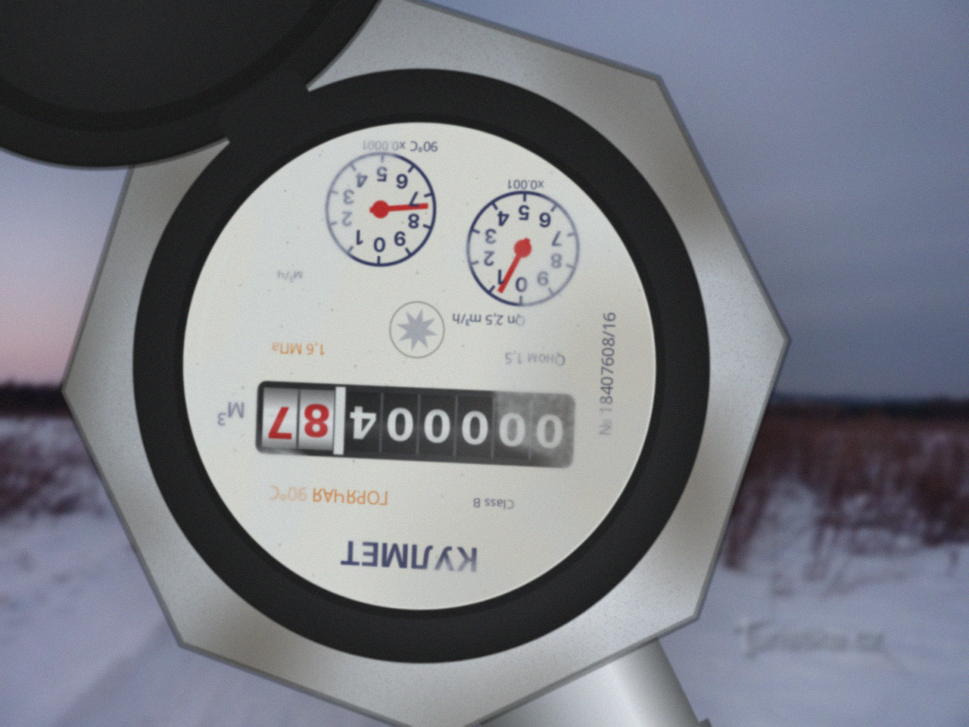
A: 4.8707m³
